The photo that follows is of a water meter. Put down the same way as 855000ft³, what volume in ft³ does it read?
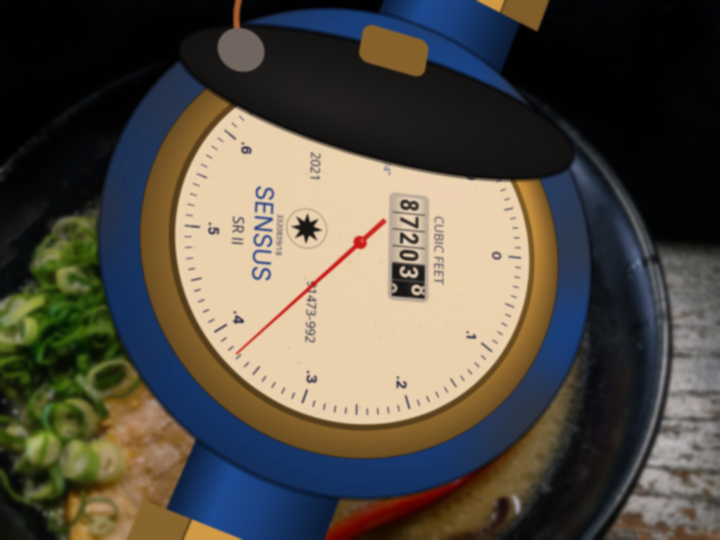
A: 872038.37ft³
